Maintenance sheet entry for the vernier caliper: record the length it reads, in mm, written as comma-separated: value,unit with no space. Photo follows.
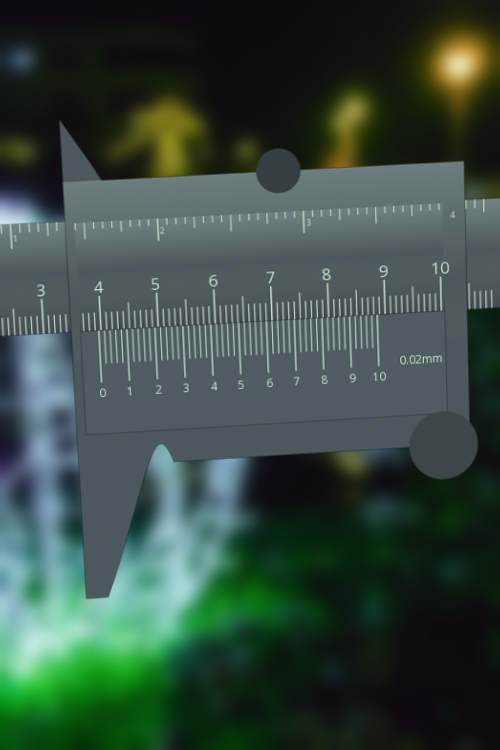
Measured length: 39.6,mm
